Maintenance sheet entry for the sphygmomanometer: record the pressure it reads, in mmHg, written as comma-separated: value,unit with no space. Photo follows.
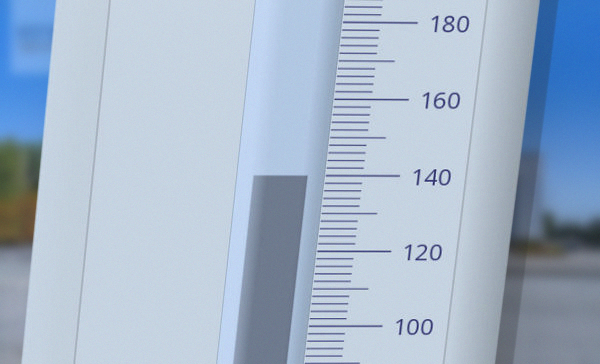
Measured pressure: 140,mmHg
